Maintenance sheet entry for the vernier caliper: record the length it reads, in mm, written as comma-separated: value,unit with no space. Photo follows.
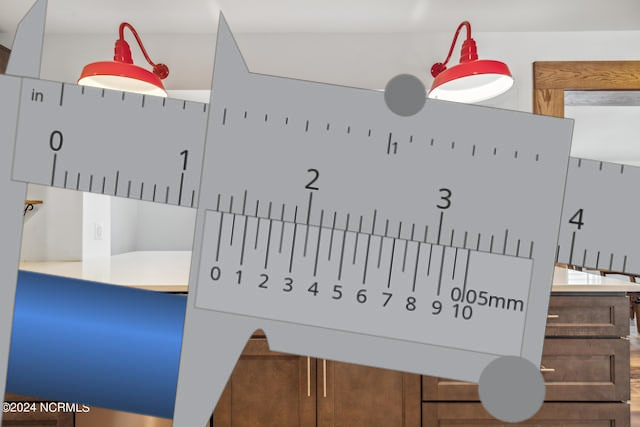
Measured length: 13.4,mm
